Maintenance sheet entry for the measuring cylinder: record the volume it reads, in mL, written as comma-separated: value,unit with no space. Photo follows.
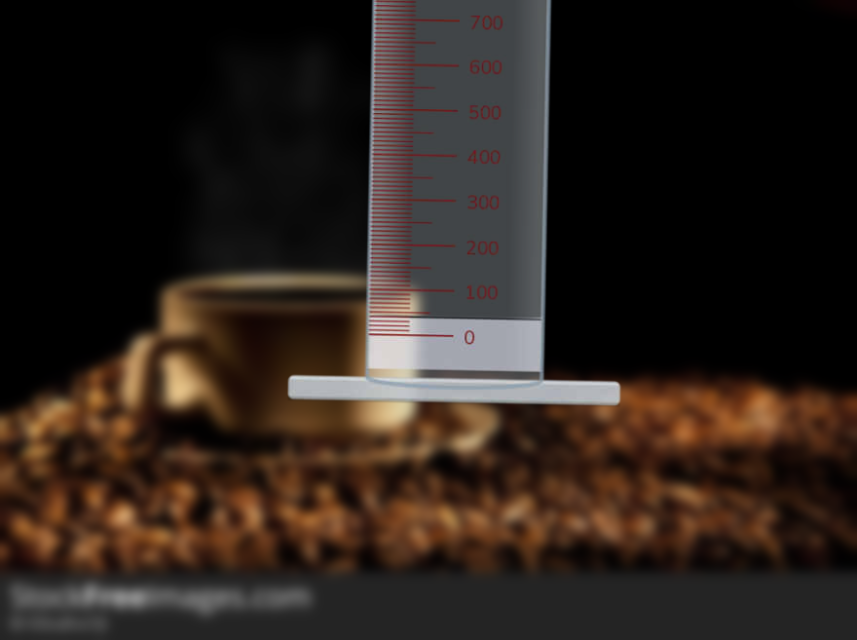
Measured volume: 40,mL
